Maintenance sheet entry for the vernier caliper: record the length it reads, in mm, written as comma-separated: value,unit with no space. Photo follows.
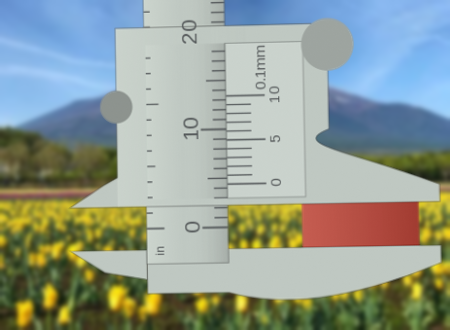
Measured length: 4.4,mm
